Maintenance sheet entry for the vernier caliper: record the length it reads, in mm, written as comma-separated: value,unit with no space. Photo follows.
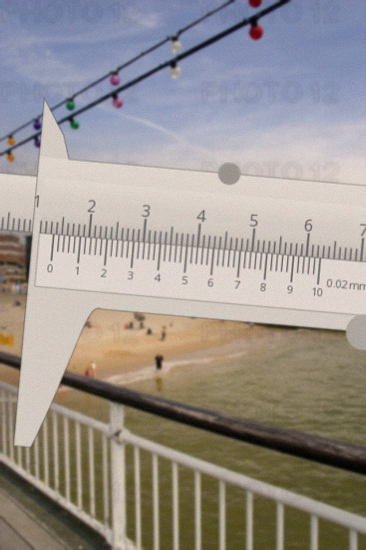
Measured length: 13.5,mm
